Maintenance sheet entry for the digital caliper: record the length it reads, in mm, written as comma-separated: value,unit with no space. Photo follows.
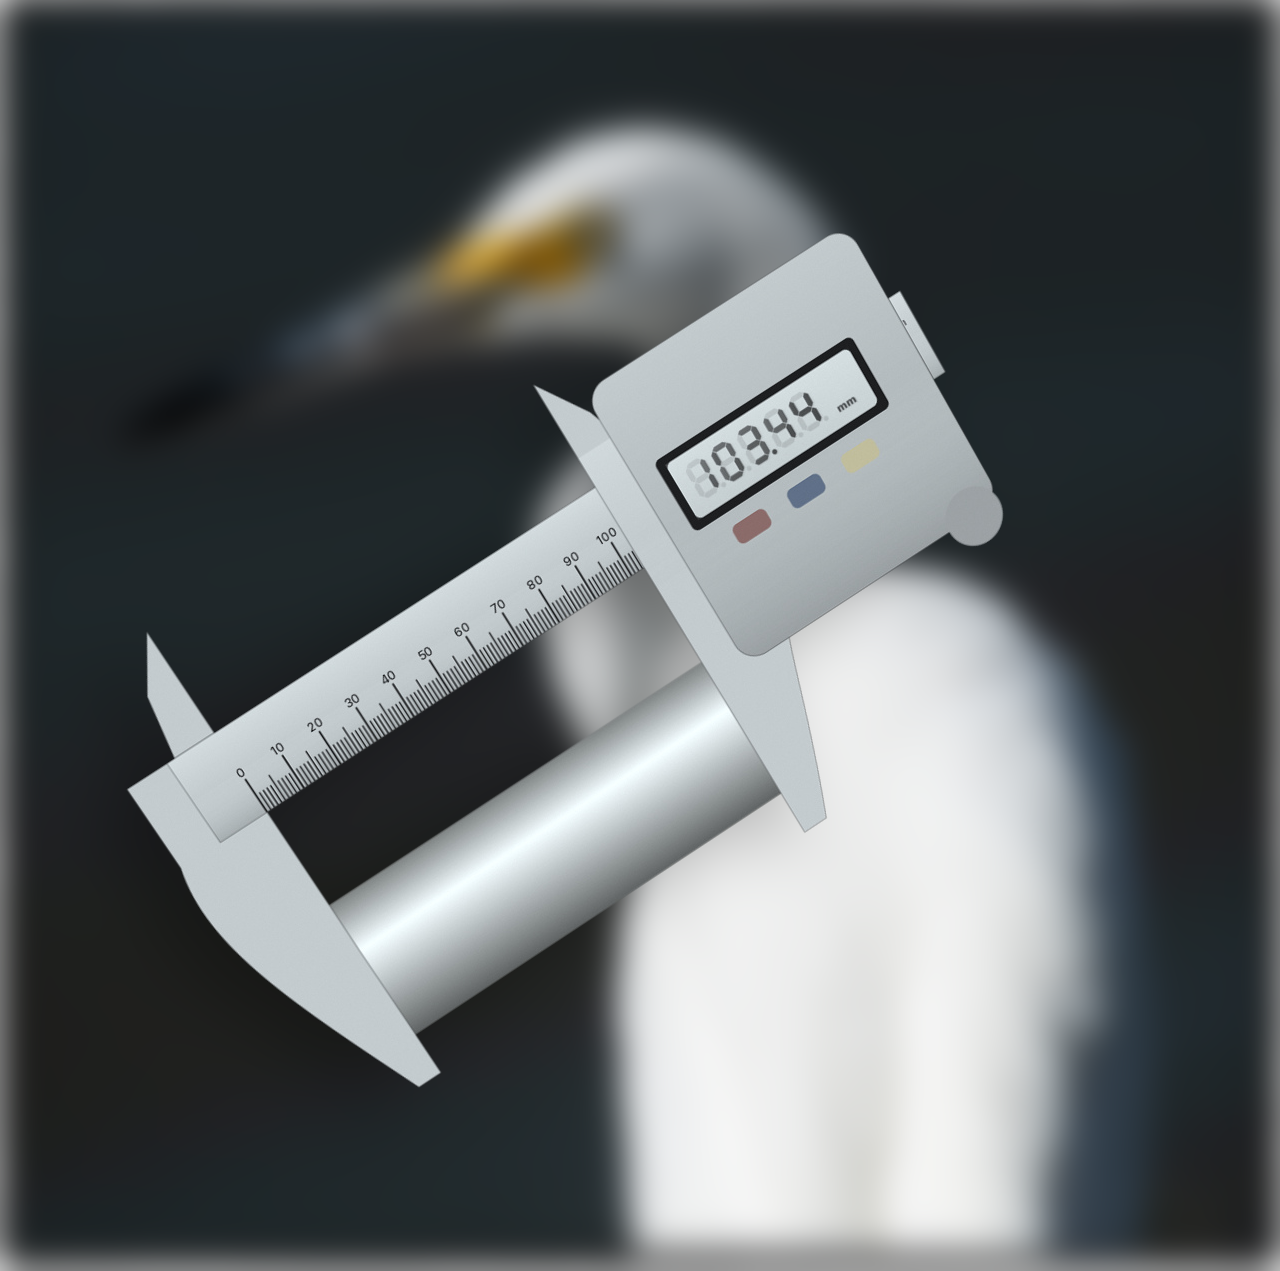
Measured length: 103.44,mm
